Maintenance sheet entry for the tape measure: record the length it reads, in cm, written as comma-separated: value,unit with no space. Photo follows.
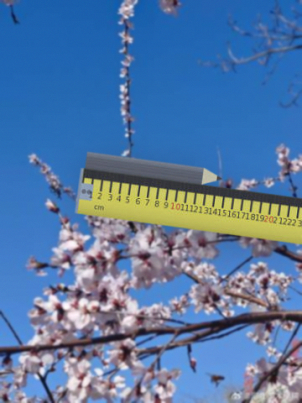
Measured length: 14.5,cm
